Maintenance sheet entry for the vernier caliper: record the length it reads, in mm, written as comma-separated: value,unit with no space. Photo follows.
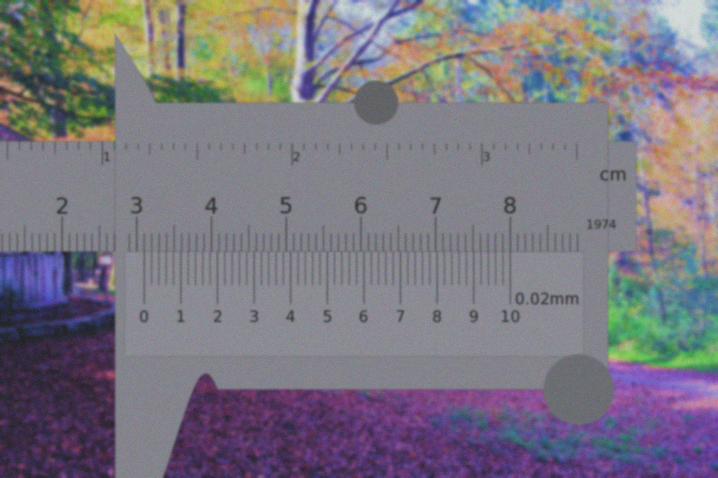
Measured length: 31.0,mm
